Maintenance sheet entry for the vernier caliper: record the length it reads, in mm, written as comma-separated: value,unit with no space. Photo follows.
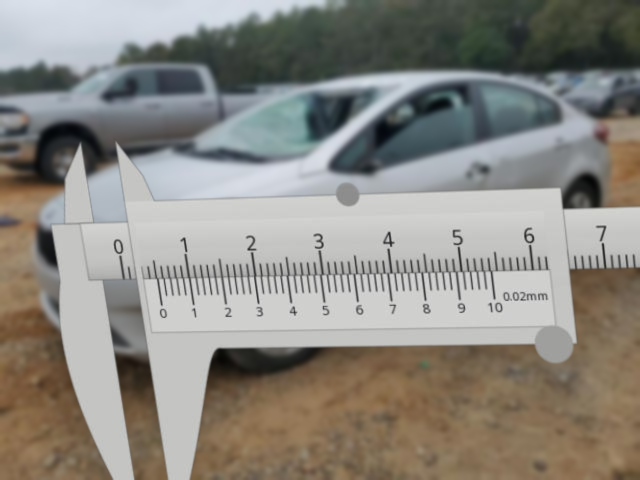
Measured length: 5.2,mm
